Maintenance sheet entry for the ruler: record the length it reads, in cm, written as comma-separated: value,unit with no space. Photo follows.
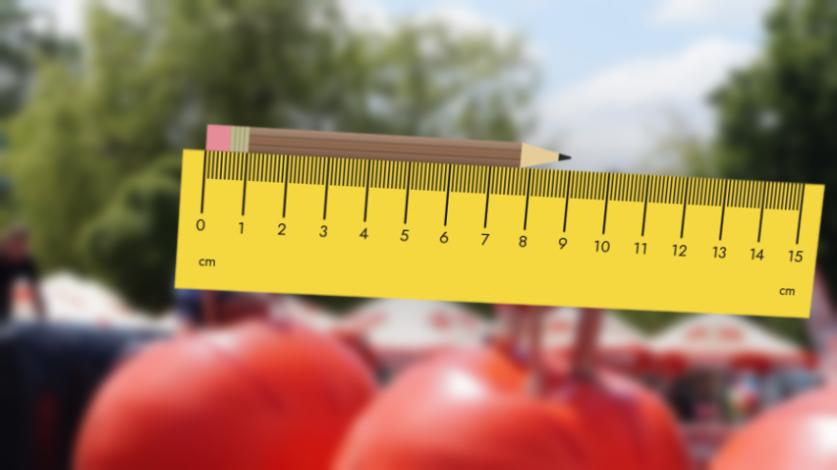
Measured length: 9,cm
